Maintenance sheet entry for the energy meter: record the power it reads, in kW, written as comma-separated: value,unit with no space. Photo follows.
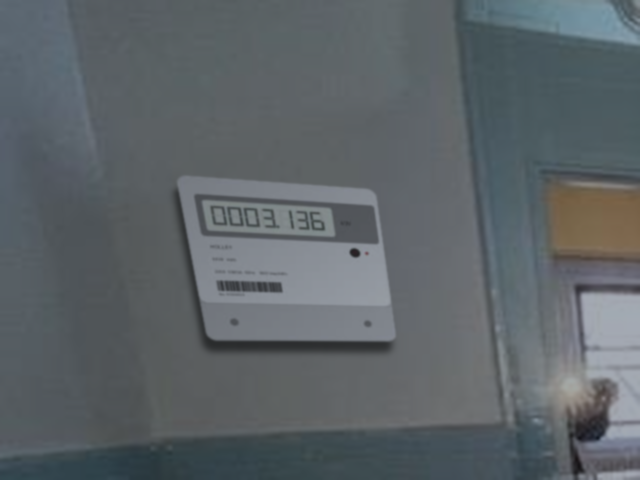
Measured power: 3.136,kW
